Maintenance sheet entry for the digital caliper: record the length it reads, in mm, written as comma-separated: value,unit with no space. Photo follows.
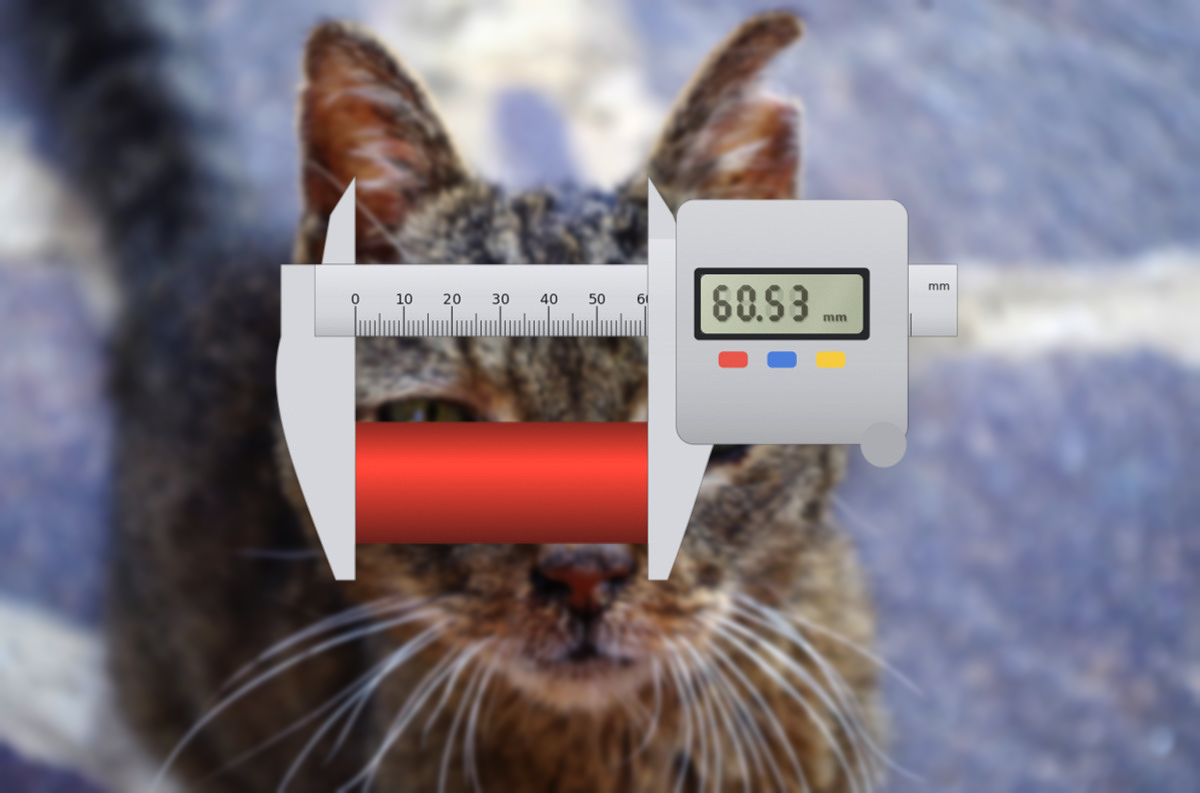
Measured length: 60.53,mm
